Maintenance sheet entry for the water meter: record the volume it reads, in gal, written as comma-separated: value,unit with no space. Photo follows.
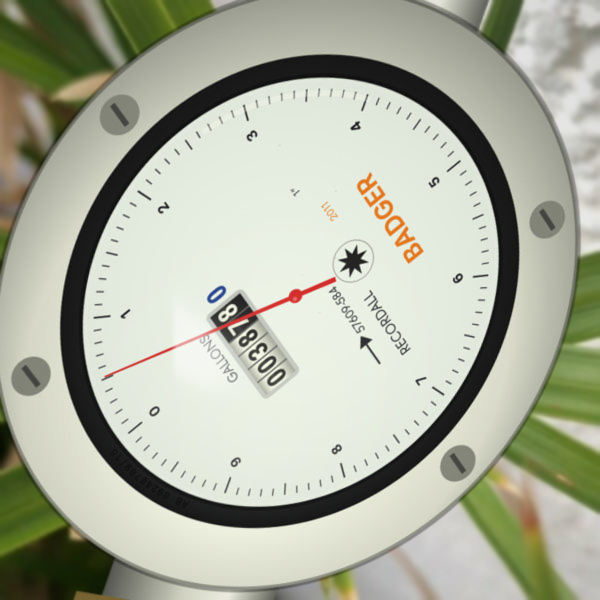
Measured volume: 38780.5,gal
